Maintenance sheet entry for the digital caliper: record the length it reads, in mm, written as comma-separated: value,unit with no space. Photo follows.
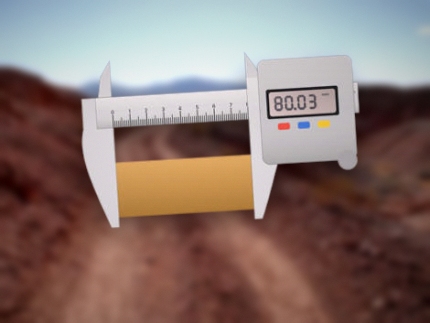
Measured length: 80.03,mm
